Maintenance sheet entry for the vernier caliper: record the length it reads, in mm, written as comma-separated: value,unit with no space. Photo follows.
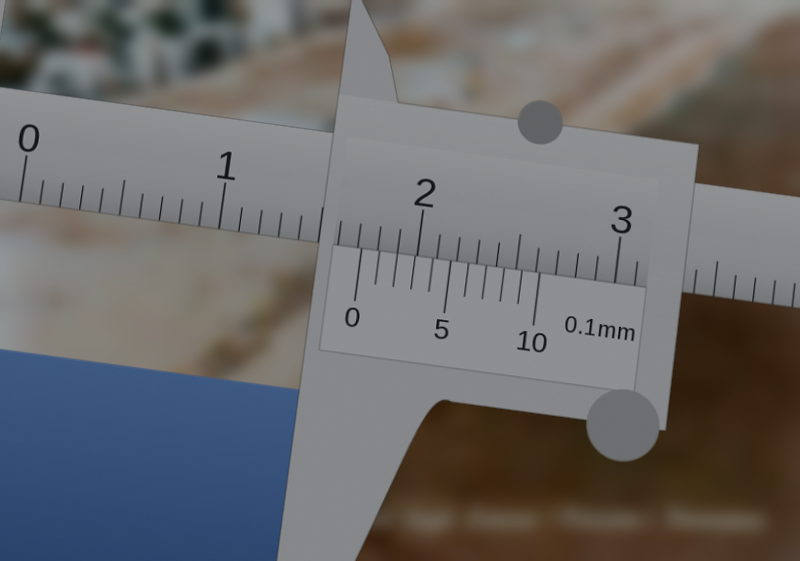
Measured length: 17.2,mm
